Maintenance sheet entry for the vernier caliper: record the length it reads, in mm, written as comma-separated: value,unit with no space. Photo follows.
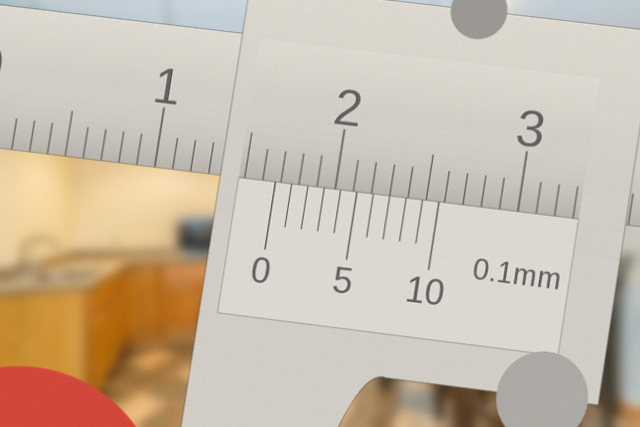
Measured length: 16.7,mm
